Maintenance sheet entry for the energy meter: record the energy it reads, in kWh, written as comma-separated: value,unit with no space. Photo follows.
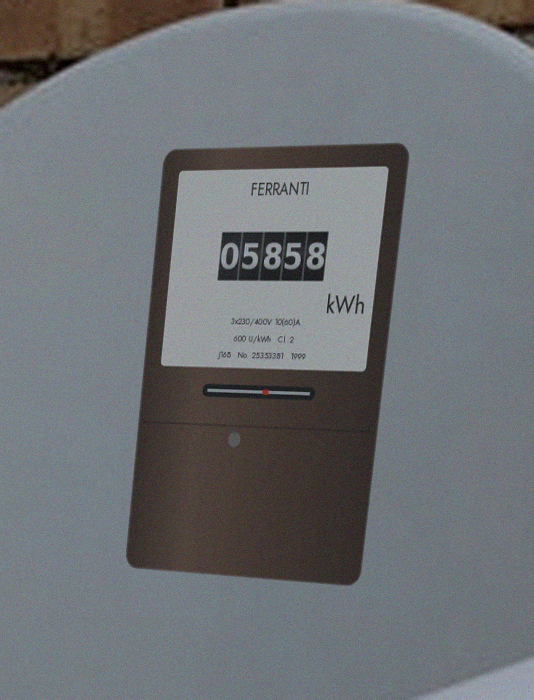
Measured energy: 5858,kWh
